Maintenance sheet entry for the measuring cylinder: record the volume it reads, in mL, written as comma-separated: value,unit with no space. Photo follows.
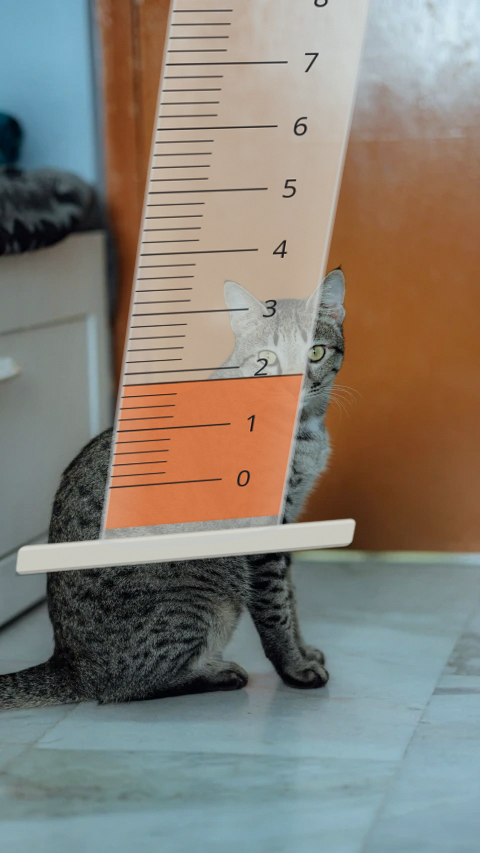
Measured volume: 1.8,mL
